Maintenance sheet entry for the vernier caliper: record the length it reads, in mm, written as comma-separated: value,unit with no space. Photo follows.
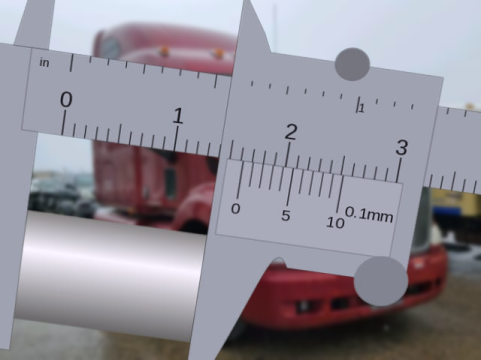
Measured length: 16.2,mm
